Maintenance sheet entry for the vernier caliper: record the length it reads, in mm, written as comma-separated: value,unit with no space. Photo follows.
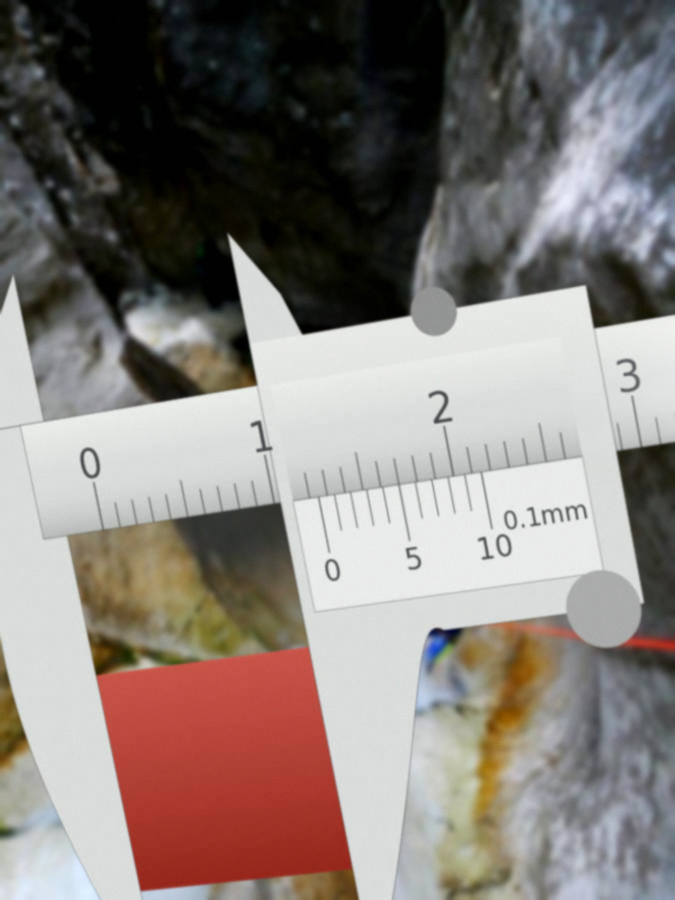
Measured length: 12.5,mm
